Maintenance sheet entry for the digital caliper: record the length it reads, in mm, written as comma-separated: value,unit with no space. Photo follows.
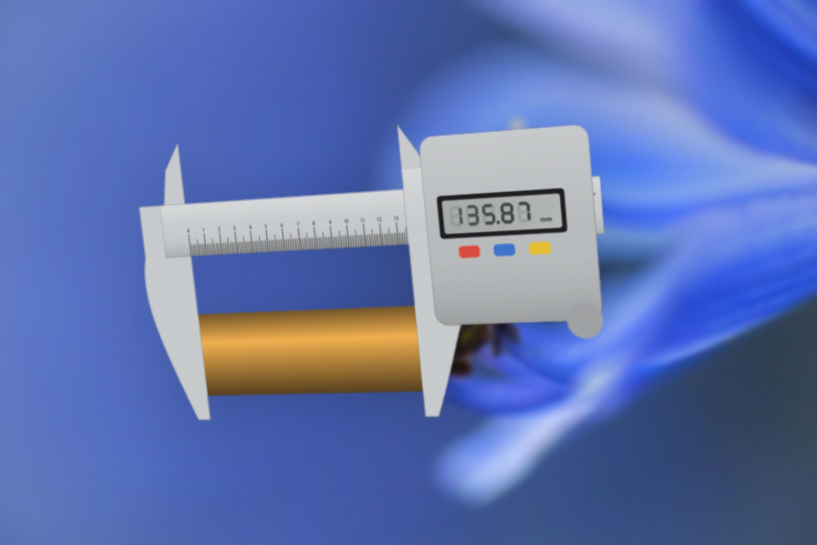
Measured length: 135.87,mm
